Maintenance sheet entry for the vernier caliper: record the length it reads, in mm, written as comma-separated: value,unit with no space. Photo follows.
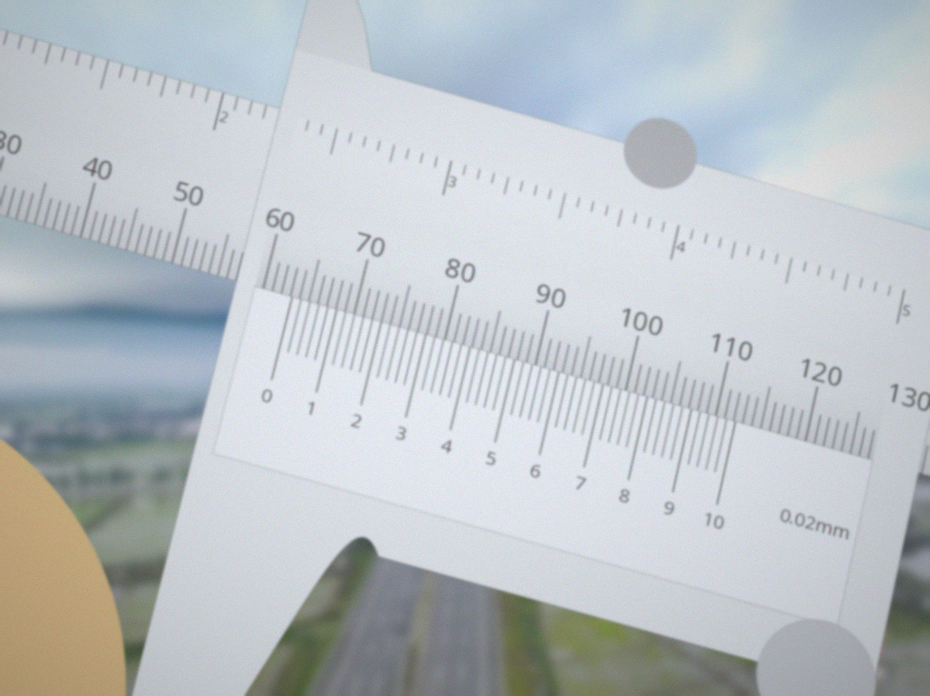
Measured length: 63.2,mm
